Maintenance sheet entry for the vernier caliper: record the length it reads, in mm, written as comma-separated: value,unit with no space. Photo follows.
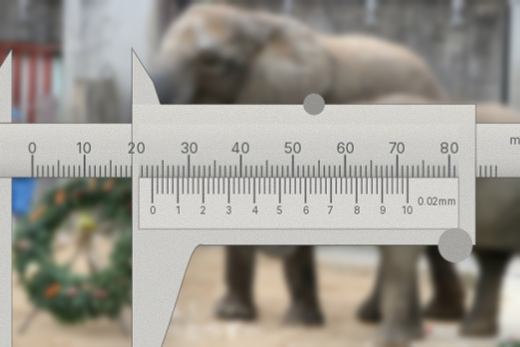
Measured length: 23.0,mm
